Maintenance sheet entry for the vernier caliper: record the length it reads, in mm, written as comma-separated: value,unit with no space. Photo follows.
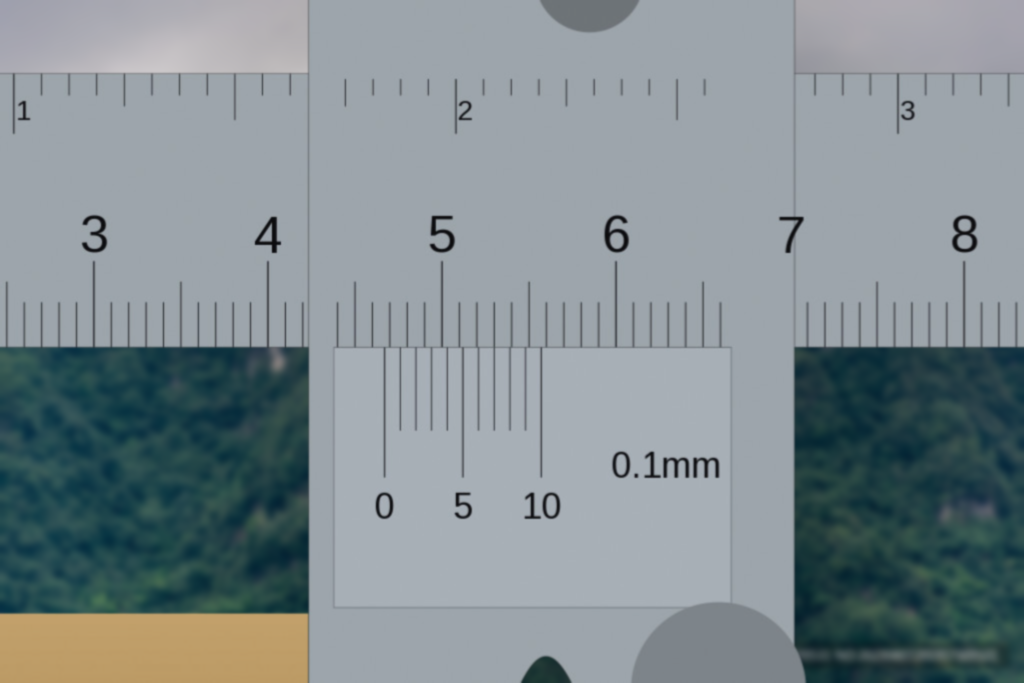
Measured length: 46.7,mm
